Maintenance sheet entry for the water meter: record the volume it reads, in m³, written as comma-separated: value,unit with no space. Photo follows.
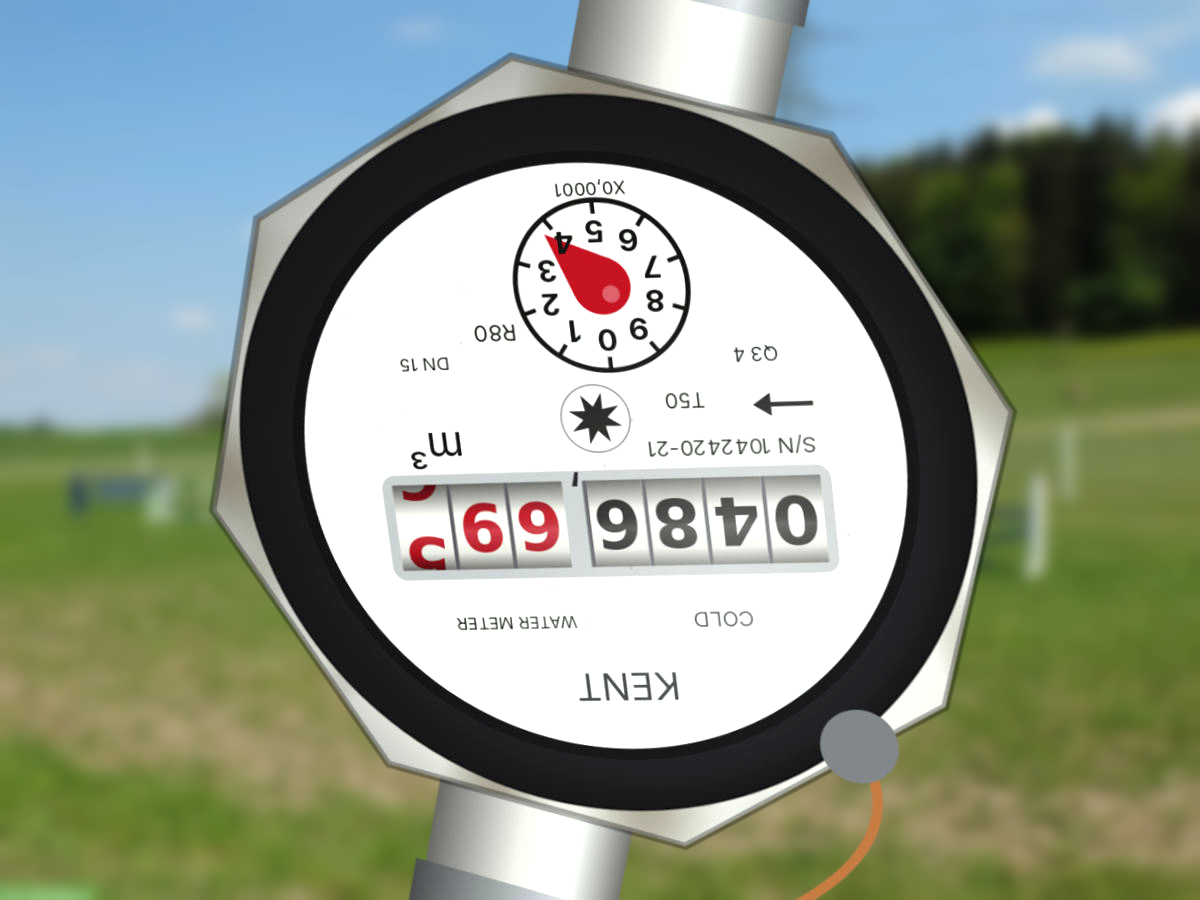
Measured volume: 486.6953,m³
